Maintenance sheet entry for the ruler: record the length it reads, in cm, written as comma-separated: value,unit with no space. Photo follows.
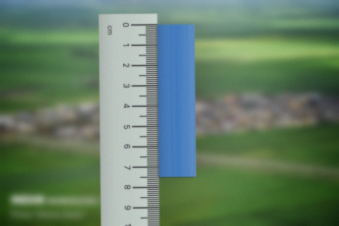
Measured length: 7.5,cm
